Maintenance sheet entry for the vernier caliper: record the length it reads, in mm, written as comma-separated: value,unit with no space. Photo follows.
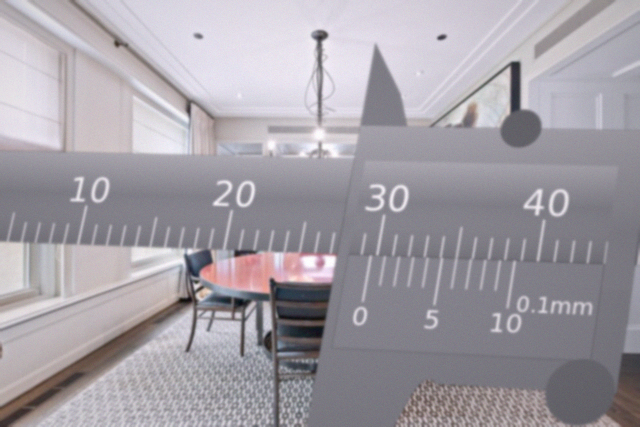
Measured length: 29.6,mm
